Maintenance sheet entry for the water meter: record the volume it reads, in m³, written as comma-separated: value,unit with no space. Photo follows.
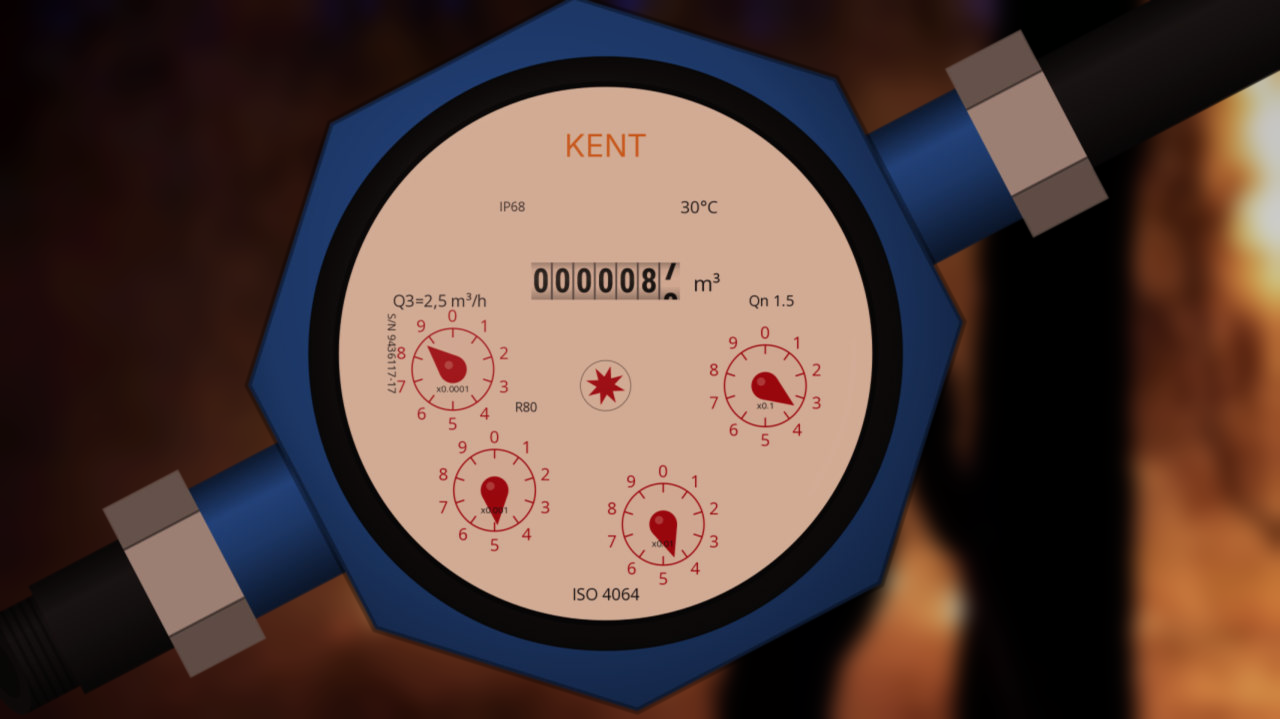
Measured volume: 87.3448,m³
